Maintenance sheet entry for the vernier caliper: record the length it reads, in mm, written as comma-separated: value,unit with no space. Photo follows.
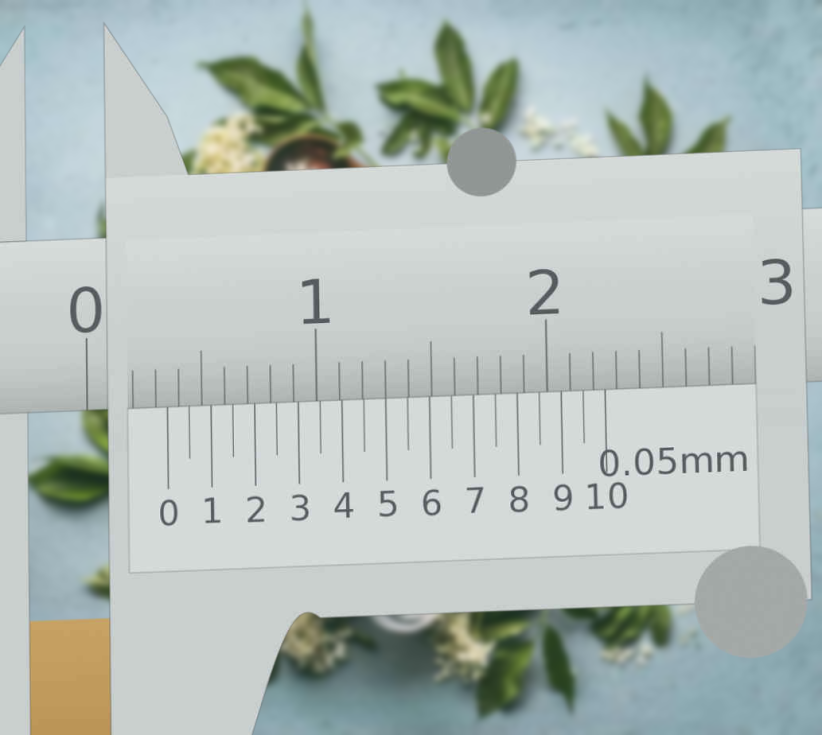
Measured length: 3.50,mm
